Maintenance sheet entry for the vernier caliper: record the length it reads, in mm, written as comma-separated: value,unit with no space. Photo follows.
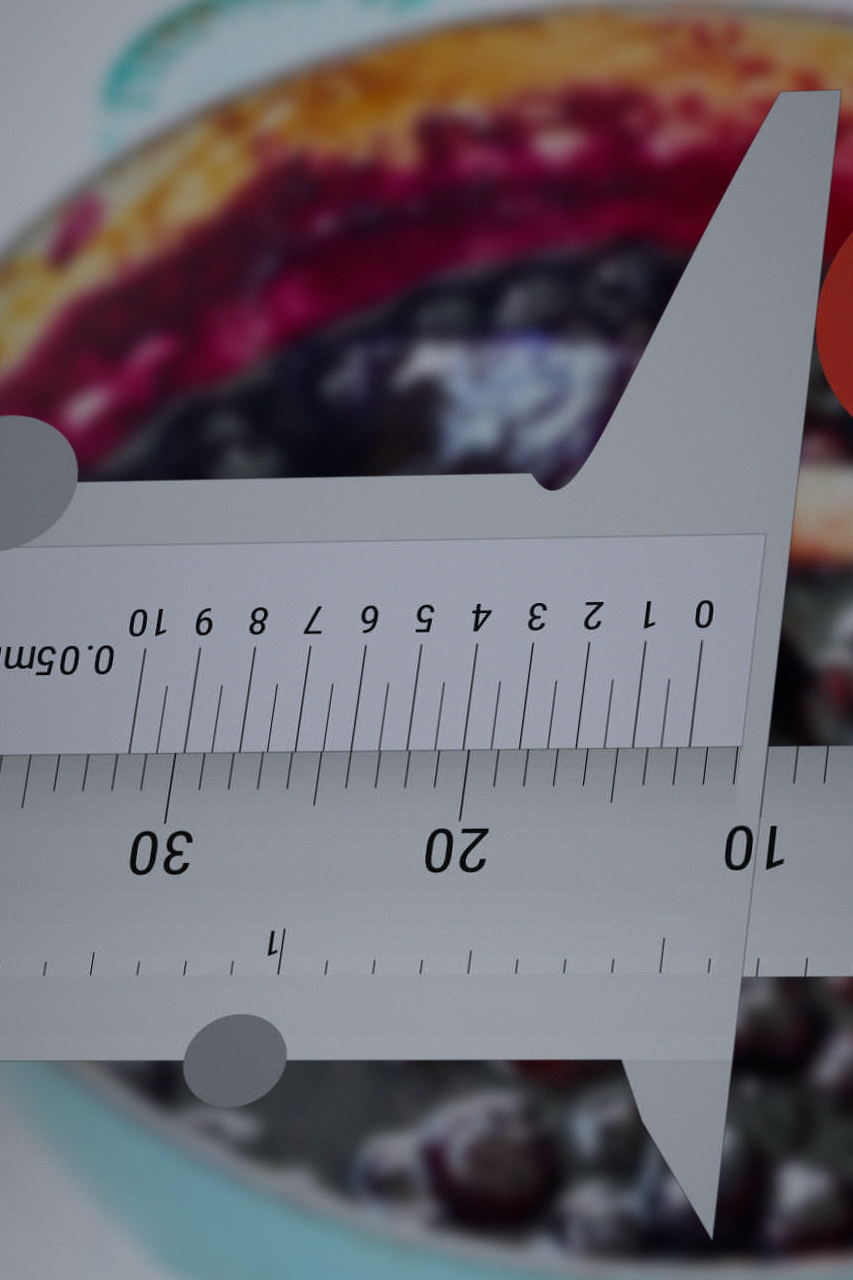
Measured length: 12.60,mm
